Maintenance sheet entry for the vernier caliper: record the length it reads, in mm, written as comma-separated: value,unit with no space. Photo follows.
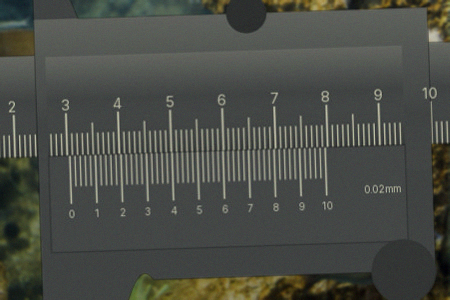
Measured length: 30.5,mm
